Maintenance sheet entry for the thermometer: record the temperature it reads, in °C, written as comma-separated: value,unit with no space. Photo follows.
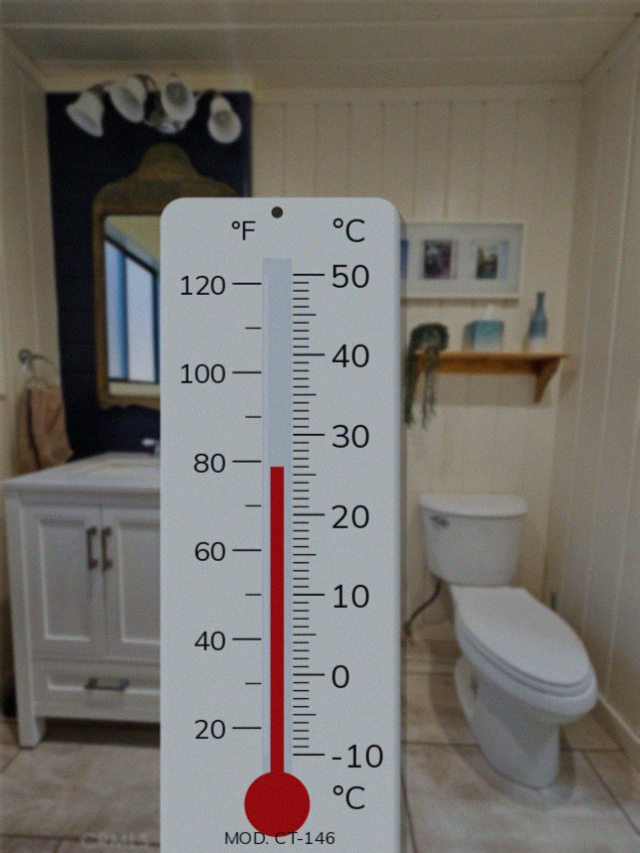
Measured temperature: 26,°C
